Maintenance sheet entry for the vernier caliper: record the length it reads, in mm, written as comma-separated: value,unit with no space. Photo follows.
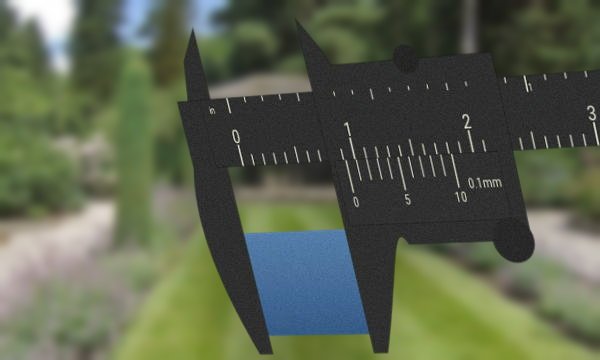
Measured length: 9.2,mm
